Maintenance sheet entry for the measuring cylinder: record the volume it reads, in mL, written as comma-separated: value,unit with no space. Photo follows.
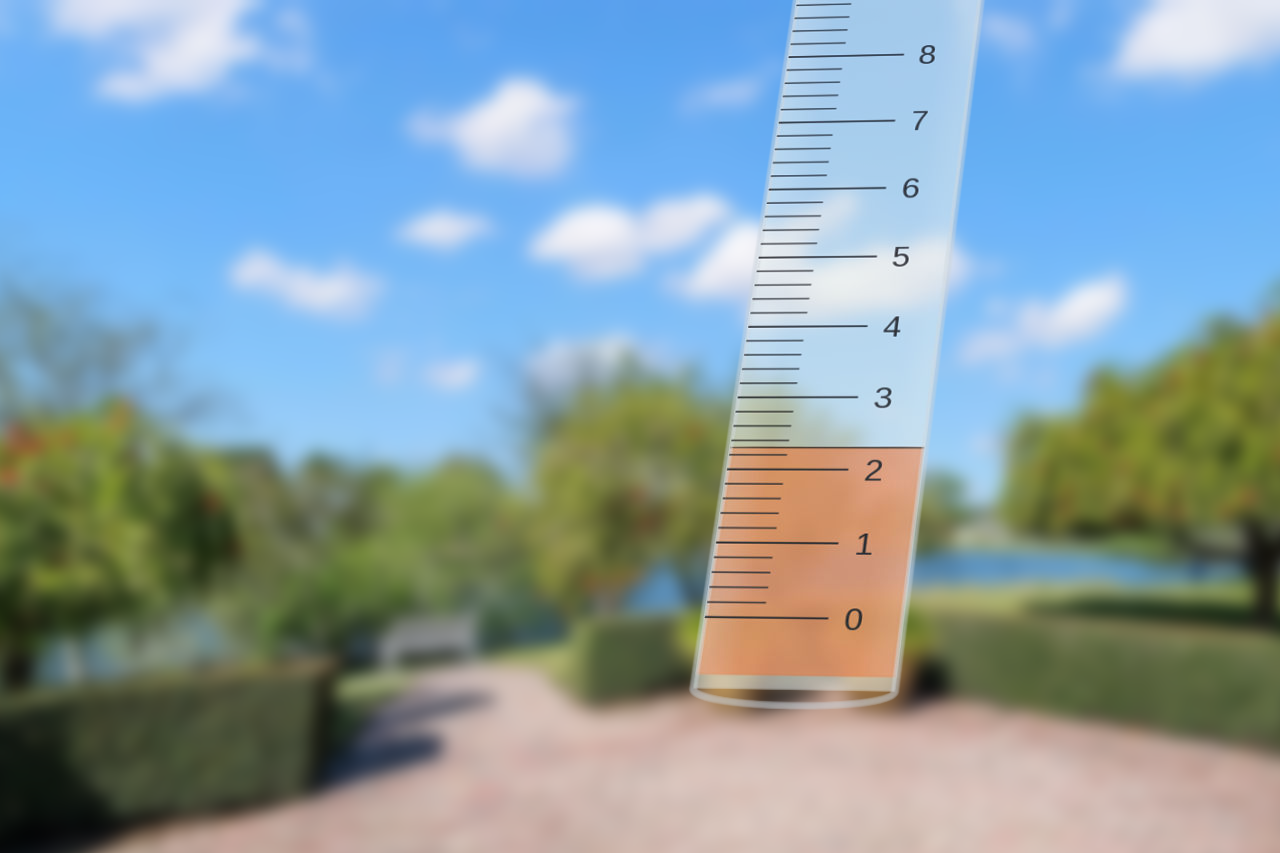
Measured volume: 2.3,mL
